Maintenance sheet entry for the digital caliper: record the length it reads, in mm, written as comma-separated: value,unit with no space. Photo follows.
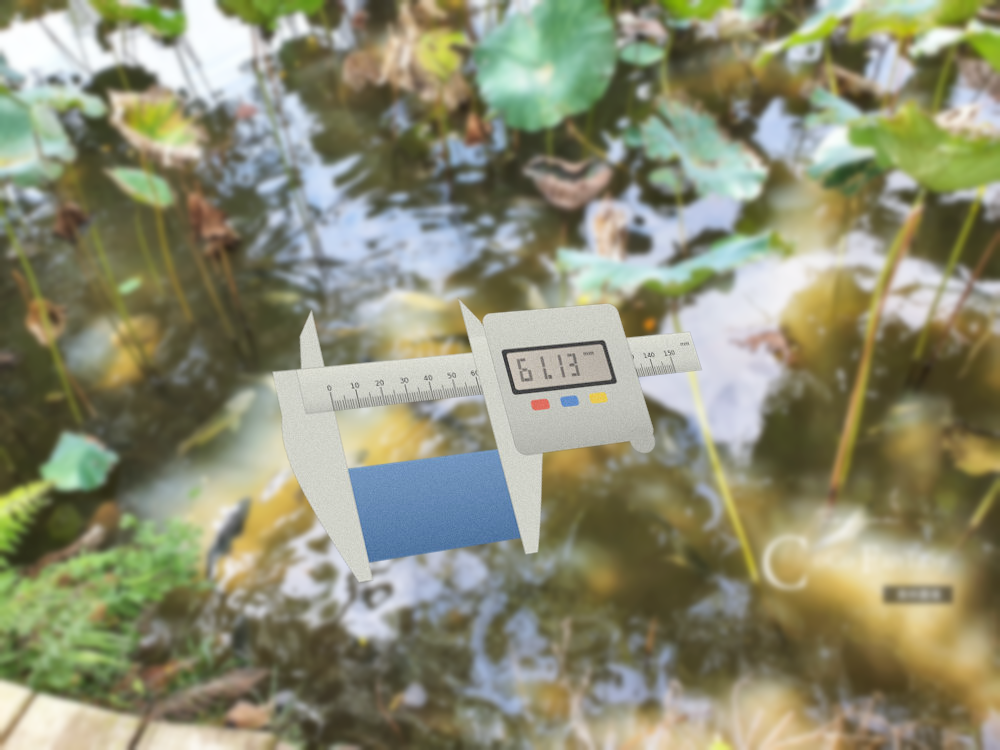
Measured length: 61.13,mm
